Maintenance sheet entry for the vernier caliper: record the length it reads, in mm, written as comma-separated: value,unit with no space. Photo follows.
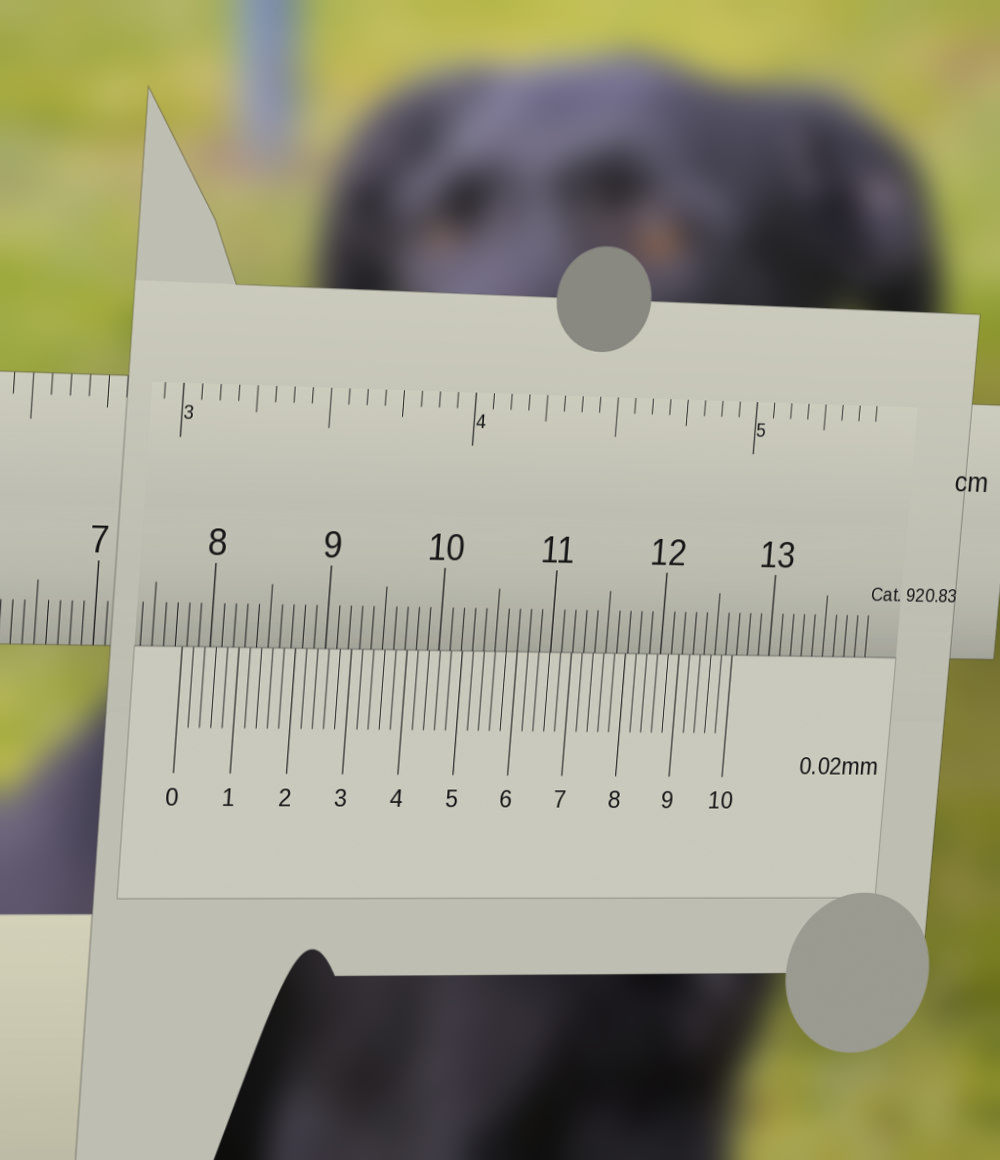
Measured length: 77.6,mm
